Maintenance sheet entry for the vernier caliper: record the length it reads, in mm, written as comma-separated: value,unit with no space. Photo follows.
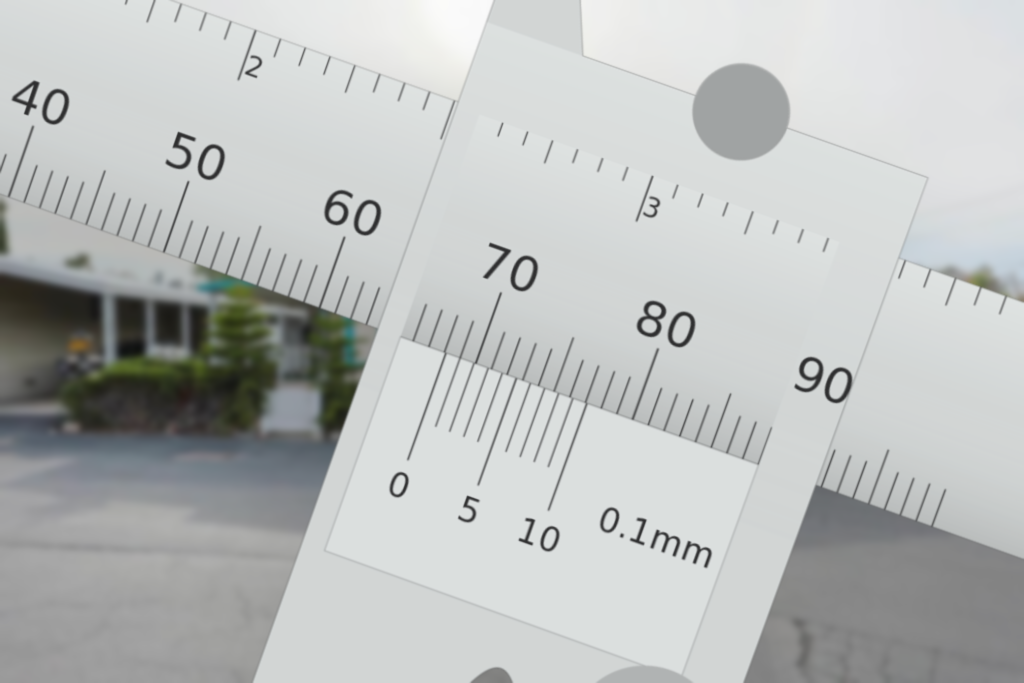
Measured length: 68.1,mm
